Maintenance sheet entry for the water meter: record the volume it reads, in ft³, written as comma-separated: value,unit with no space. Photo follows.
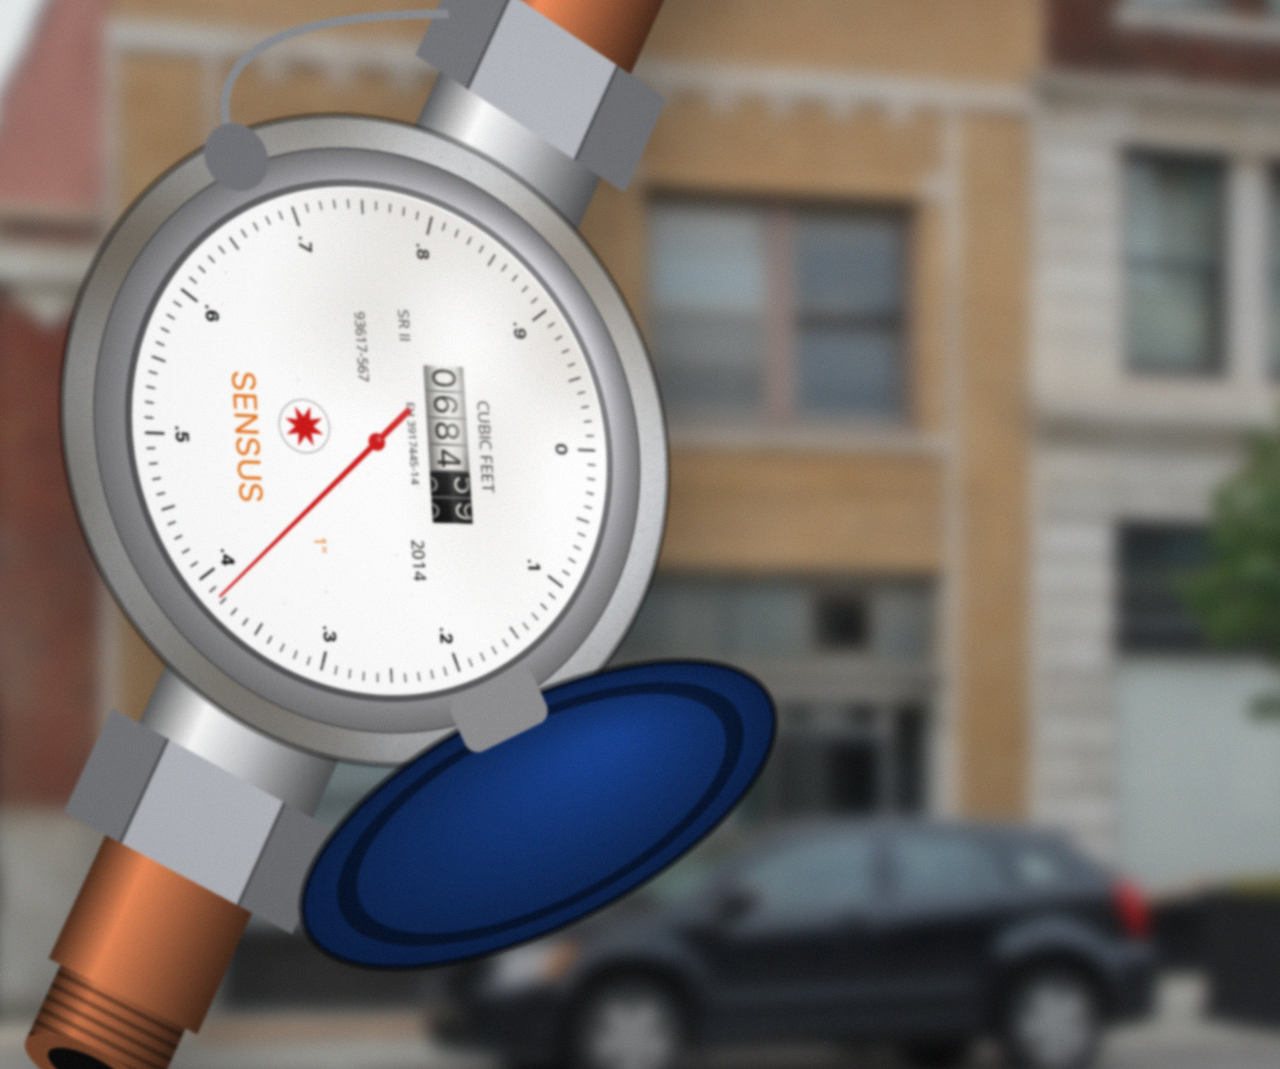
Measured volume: 68459.38,ft³
